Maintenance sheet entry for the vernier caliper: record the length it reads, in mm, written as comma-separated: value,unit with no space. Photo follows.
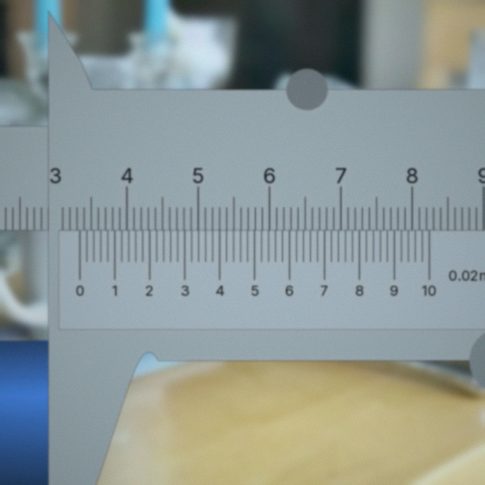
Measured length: 33.4,mm
